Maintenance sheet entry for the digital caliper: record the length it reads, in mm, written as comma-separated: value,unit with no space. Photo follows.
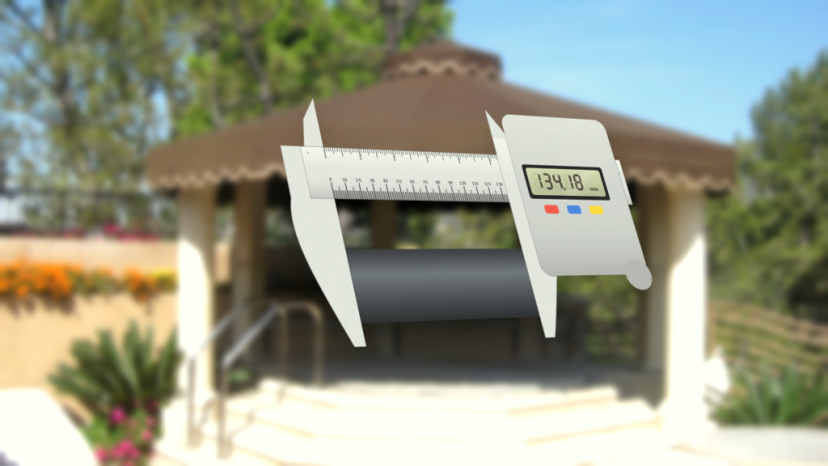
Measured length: 134.18,mm
